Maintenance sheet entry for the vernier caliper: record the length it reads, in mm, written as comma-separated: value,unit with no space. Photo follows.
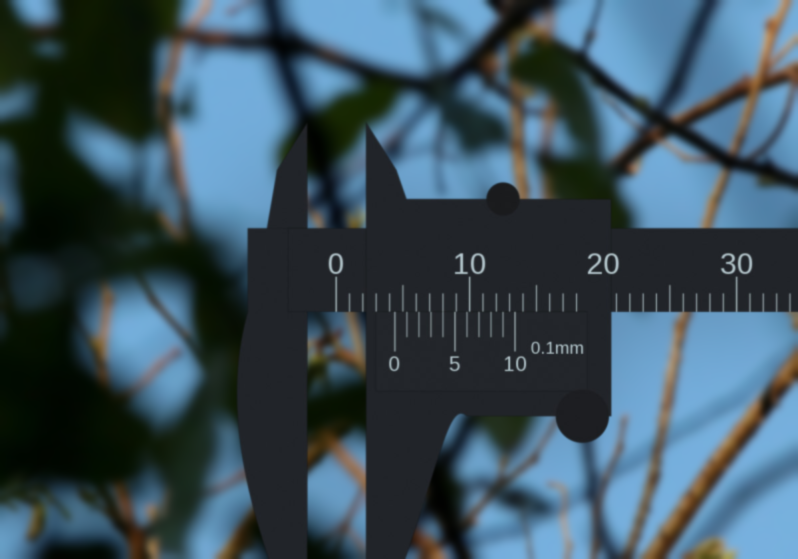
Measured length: 4.4,mm
